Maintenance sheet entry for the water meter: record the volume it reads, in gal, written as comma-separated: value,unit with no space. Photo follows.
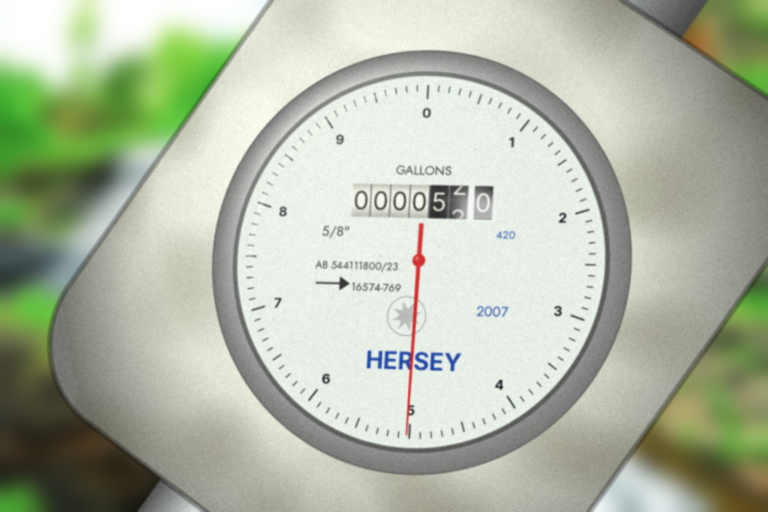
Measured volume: 525.0,gal
